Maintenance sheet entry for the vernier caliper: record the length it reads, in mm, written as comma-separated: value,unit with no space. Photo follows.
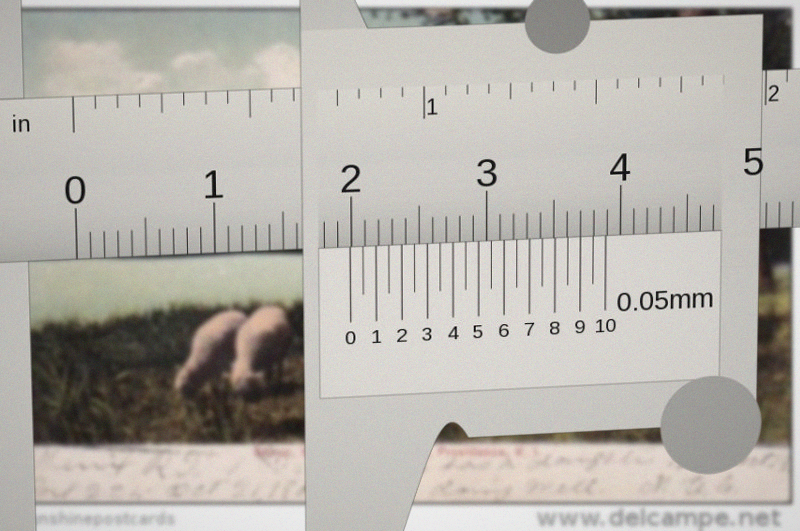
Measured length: 19.9,mm
